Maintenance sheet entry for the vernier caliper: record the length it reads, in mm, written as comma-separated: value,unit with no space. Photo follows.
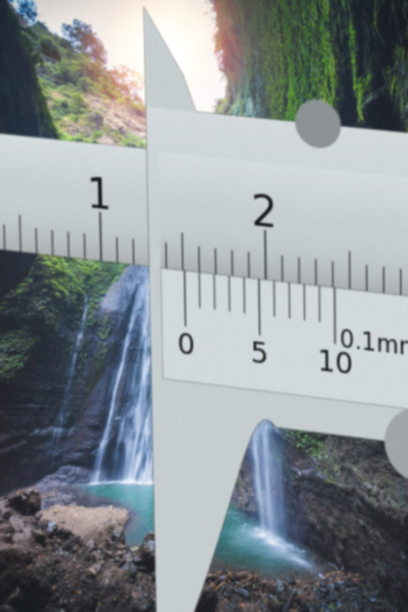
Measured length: 15.1,mm
